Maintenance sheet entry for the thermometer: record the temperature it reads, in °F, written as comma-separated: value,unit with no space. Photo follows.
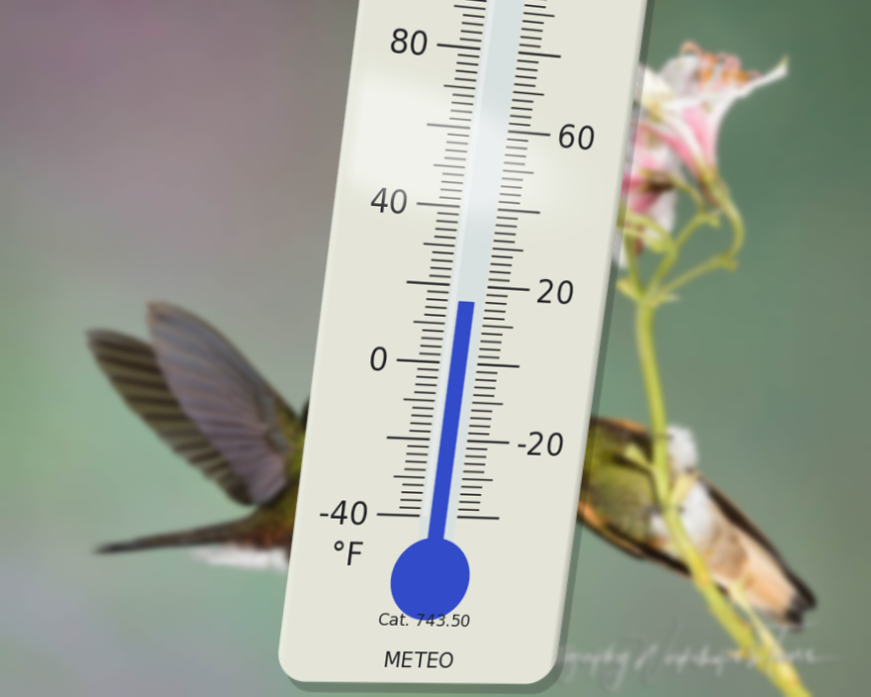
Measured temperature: 16,°F
